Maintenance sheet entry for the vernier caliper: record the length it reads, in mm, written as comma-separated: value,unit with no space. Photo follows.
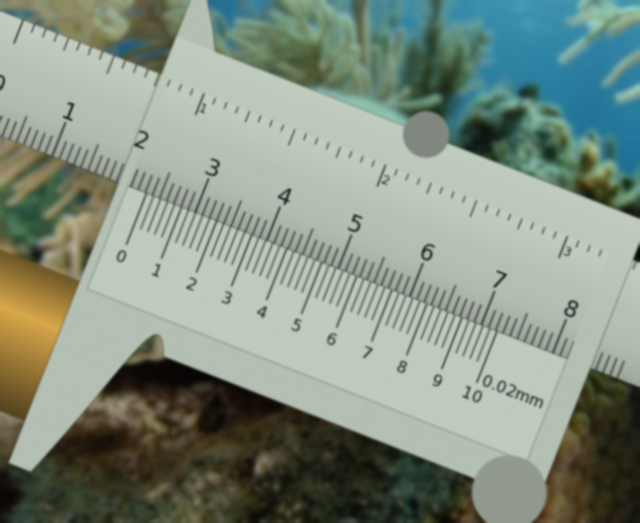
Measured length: 23.2,mm
